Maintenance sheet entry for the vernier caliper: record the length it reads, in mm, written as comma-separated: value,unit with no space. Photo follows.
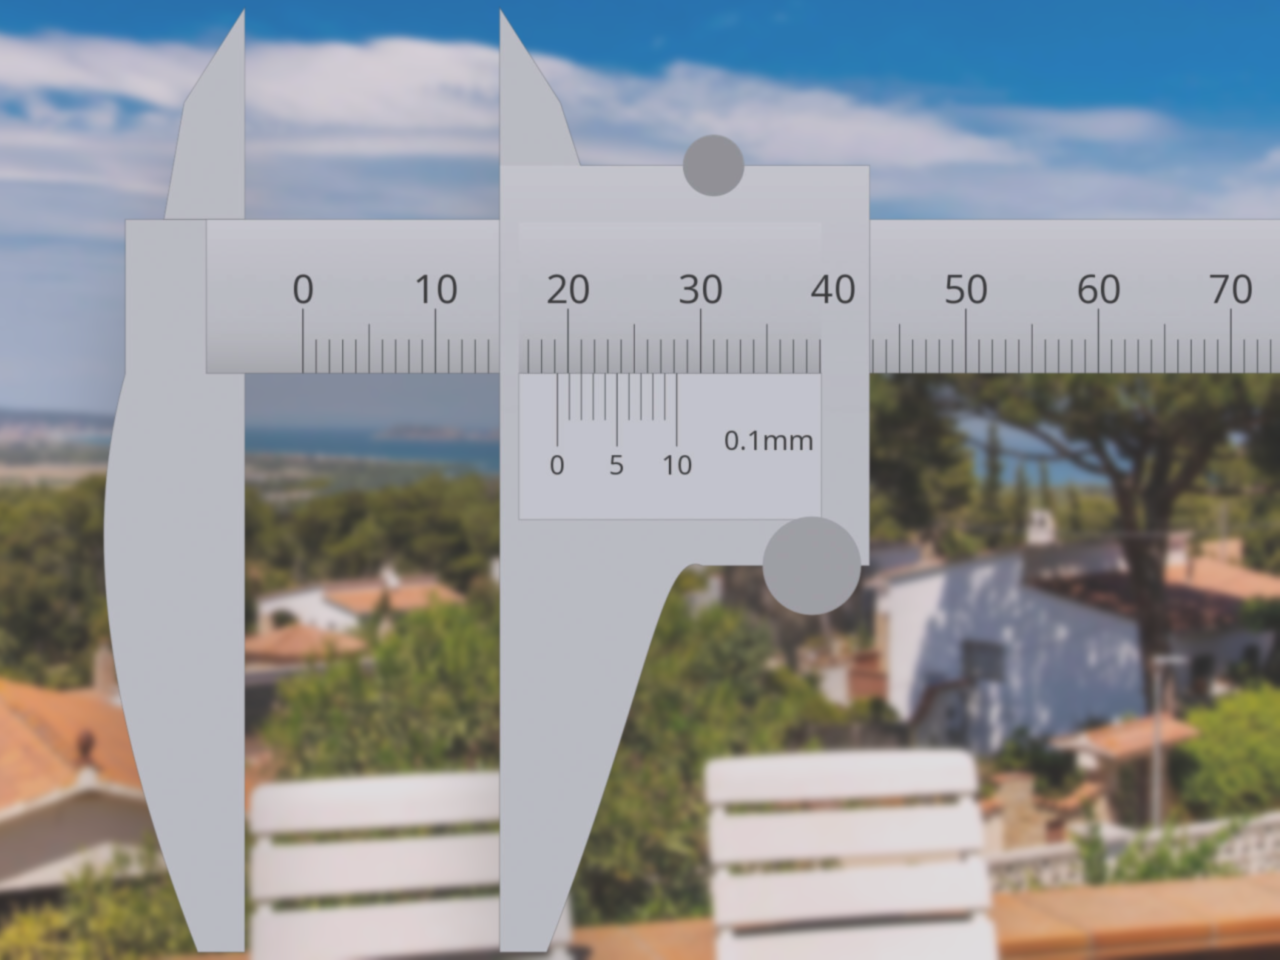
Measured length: 19.2,mm
